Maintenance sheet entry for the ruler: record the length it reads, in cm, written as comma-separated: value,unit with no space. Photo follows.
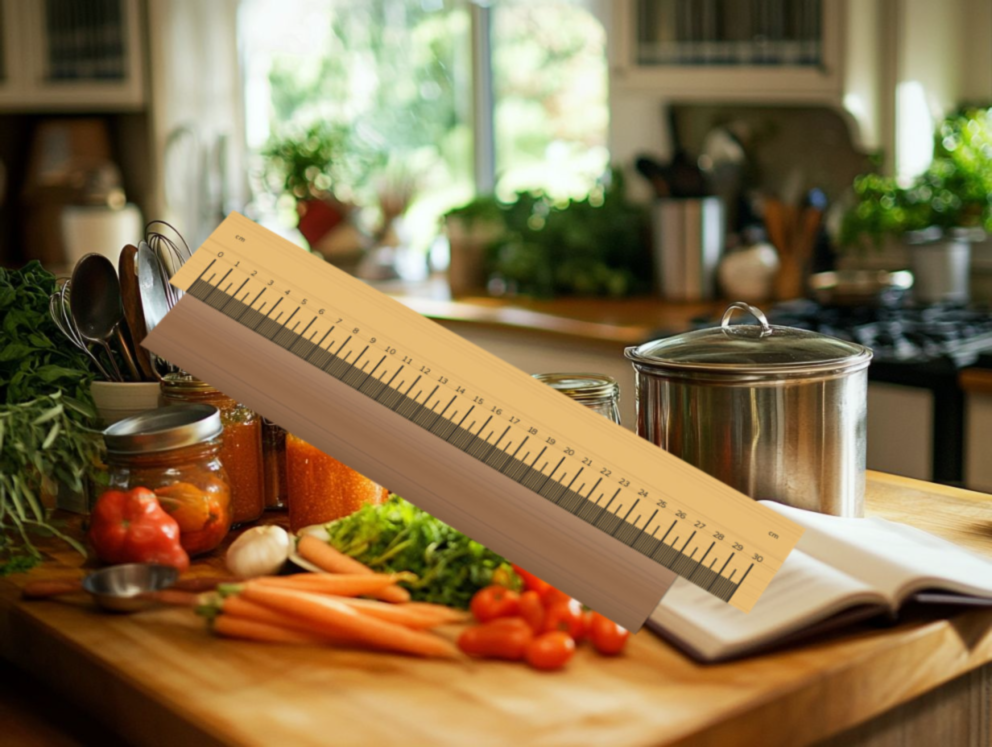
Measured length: 27.5,cm
